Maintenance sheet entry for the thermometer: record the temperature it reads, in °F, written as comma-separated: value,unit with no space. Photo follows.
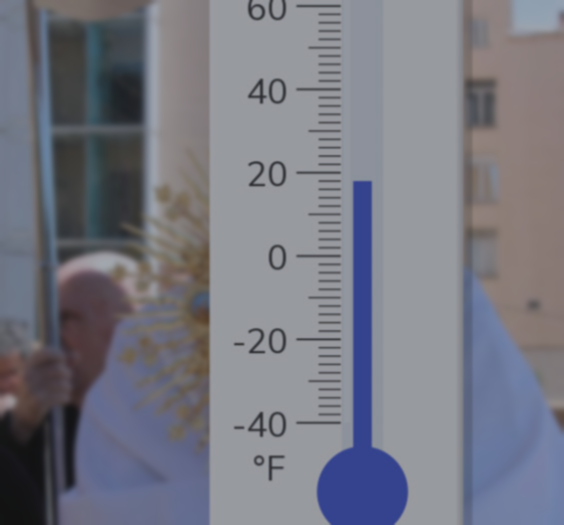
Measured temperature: 18,°F
